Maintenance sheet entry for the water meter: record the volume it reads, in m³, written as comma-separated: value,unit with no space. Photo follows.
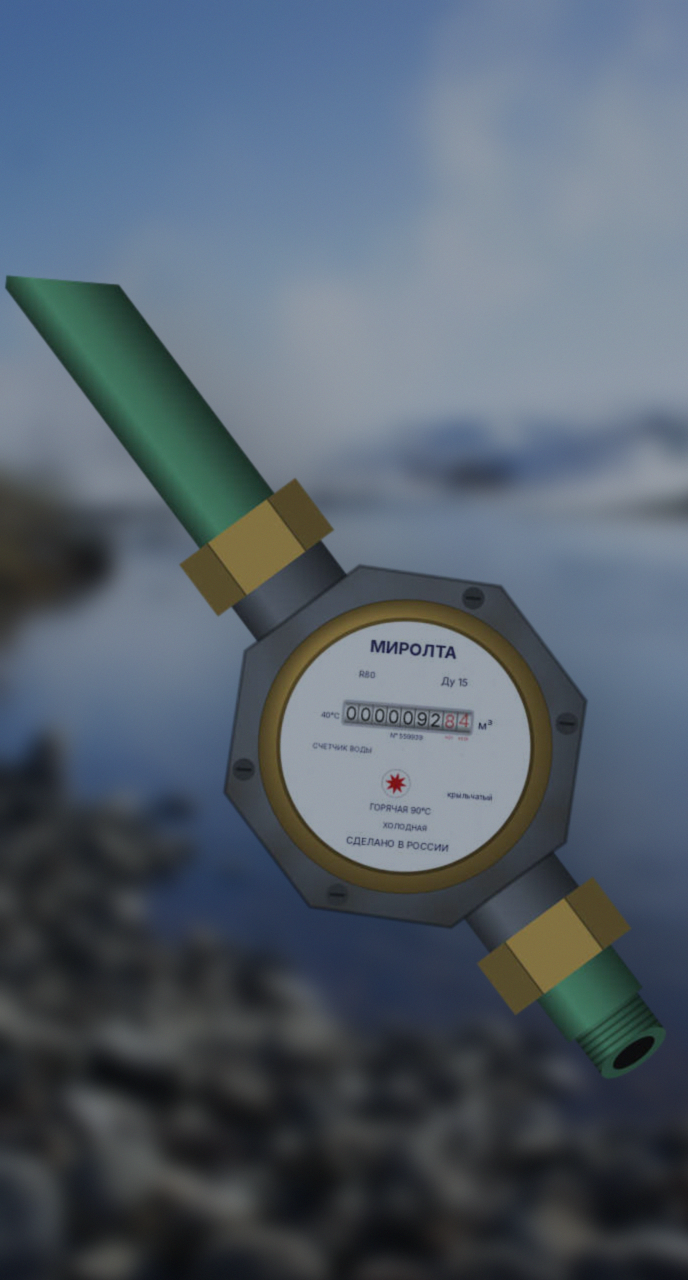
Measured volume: 92.84,m³
